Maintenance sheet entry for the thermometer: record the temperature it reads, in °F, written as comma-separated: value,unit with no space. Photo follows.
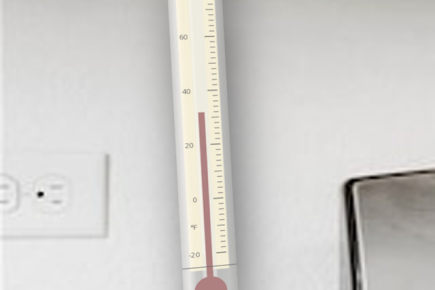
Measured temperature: 32,°F
